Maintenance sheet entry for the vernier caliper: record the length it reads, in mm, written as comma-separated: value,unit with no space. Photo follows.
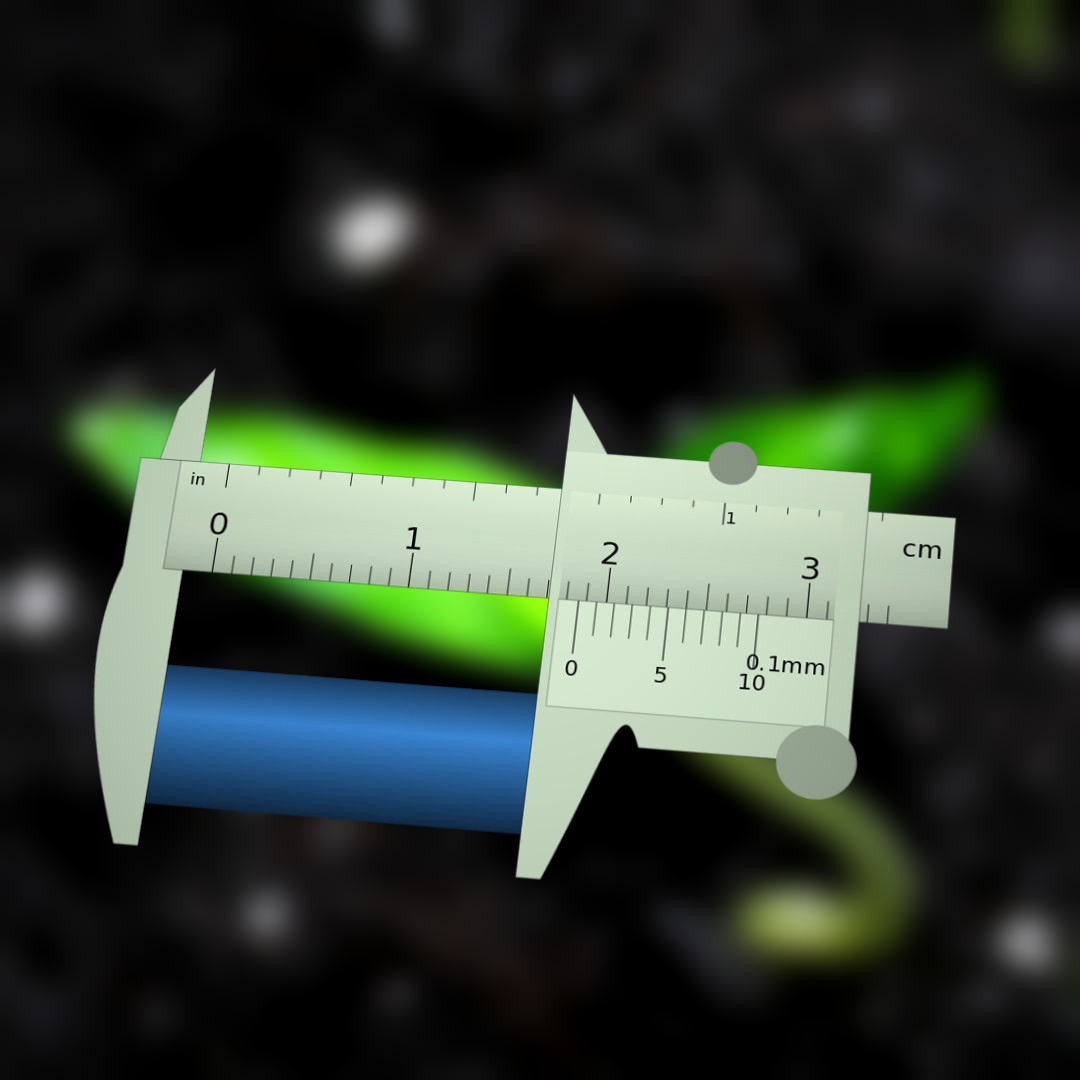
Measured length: 18.6,mm
